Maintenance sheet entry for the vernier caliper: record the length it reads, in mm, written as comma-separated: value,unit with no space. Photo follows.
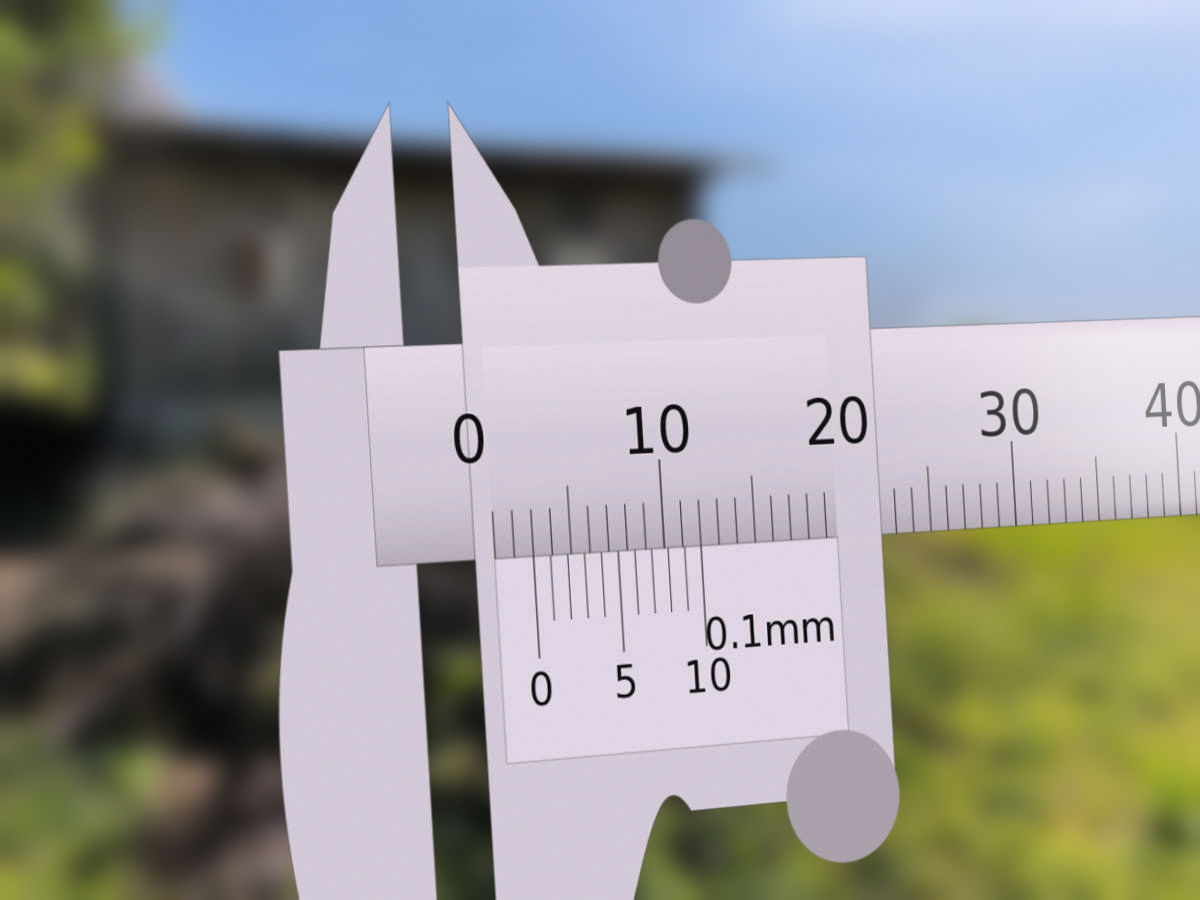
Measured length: 3.0,mm
